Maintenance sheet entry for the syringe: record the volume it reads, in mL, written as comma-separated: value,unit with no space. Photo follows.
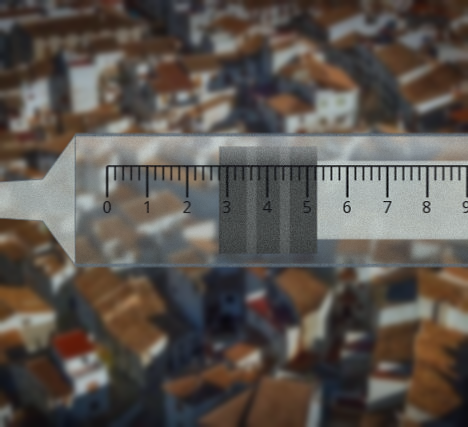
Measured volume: 2.8,mL
